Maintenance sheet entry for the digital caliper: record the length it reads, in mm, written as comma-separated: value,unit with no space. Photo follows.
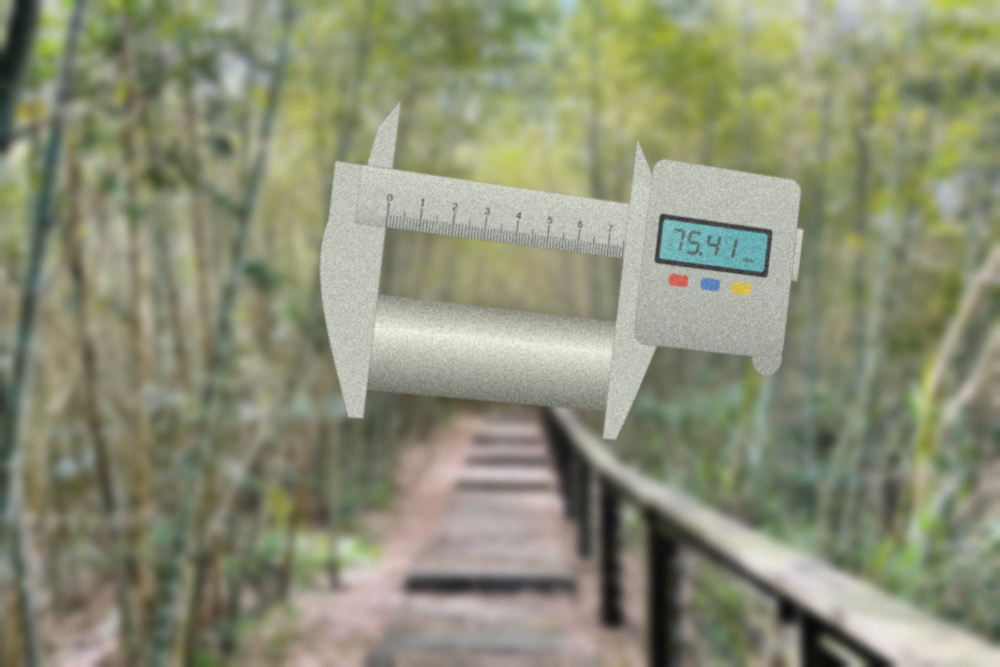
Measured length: 75.41,mm
